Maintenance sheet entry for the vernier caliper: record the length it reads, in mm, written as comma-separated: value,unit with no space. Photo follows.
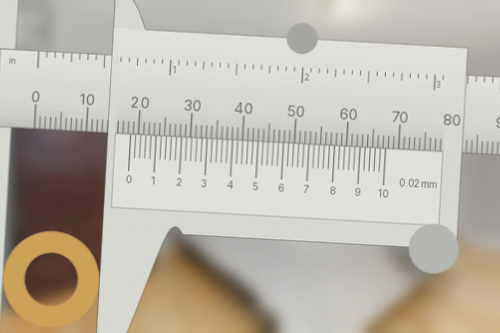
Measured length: 18.5,mm
